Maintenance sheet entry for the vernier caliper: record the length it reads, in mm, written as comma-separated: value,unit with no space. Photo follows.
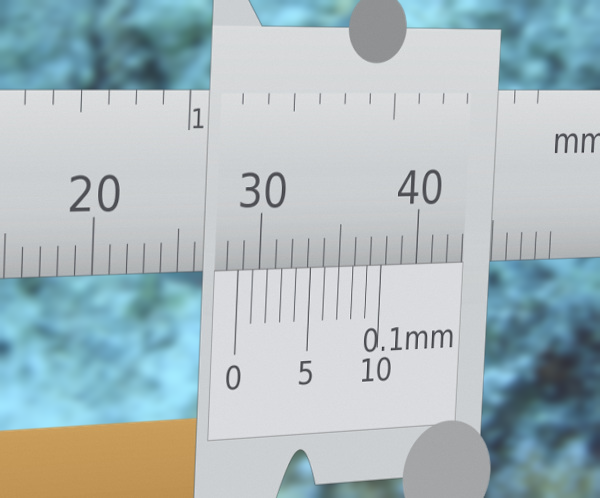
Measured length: 28.7,mm
